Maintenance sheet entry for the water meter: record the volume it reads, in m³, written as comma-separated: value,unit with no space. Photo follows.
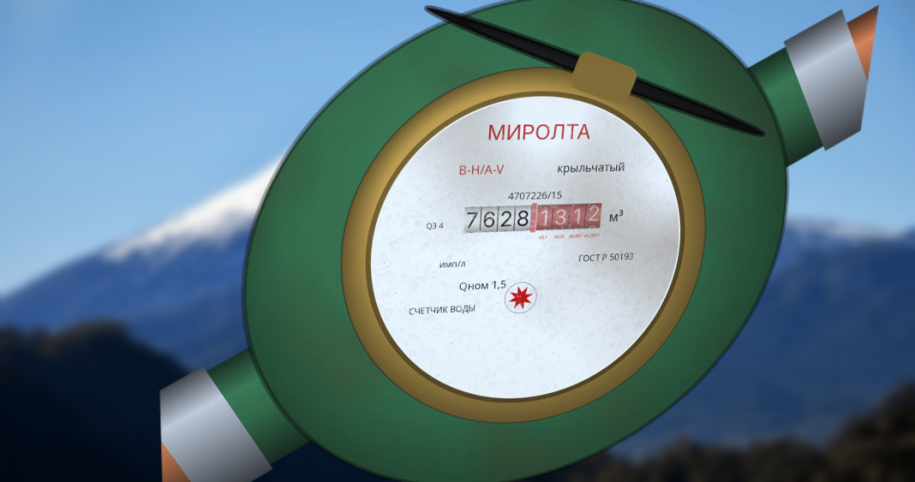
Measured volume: 7628.1312,m³
